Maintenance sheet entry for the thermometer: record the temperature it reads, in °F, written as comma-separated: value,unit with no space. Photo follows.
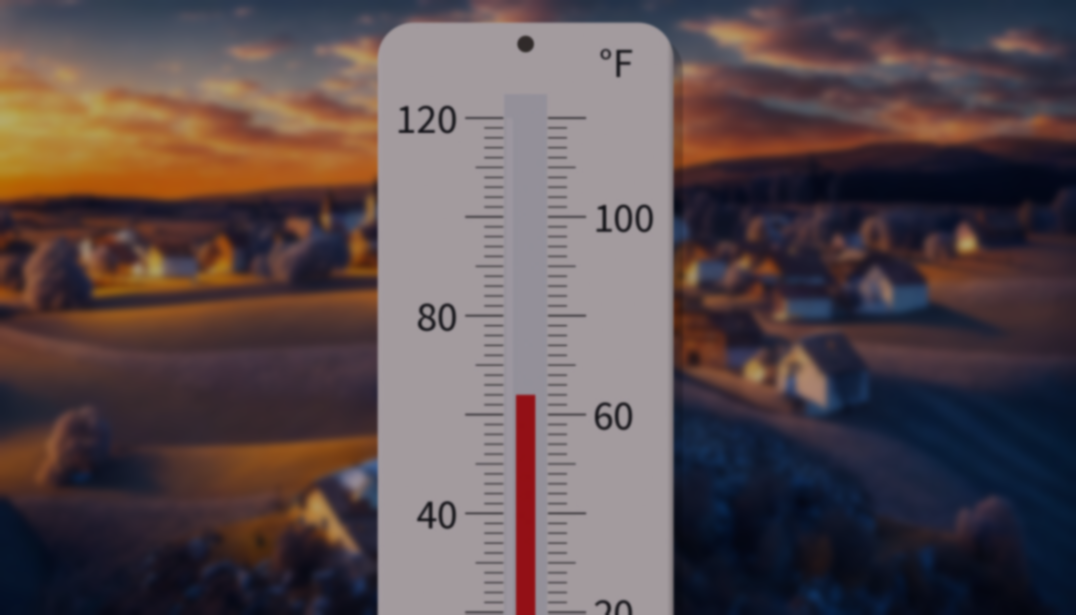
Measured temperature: 64,°F
